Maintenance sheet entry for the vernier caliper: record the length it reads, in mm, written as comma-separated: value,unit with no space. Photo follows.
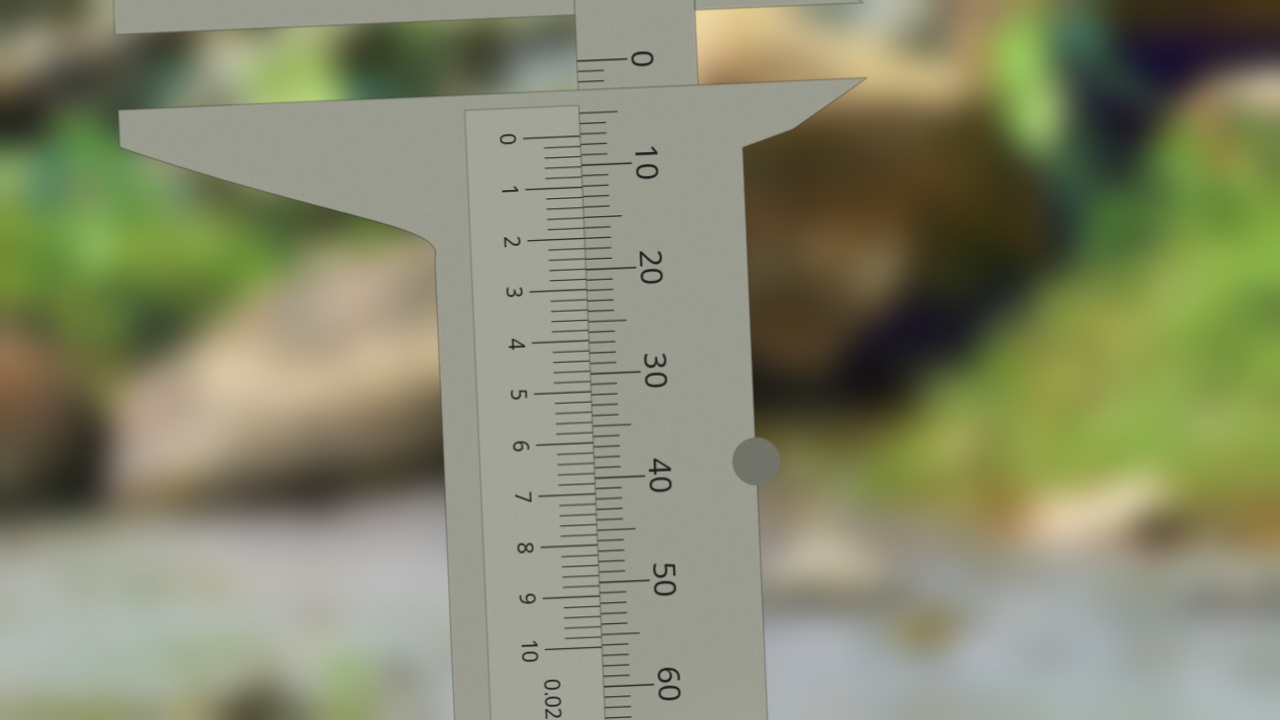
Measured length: 7.2,mm
